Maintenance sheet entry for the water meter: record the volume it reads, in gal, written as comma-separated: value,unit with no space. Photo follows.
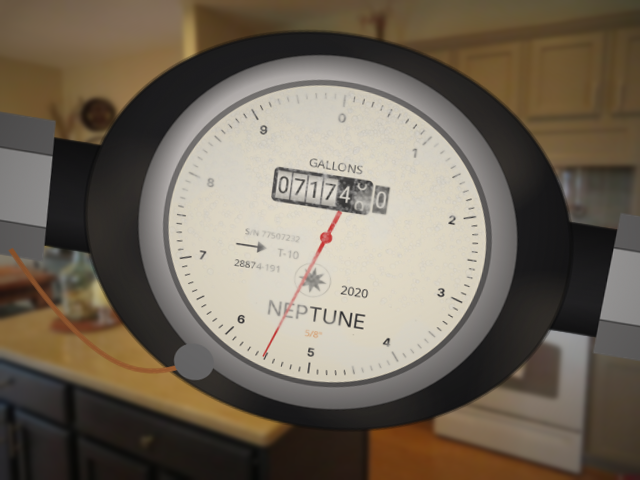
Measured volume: 717485.5,gal
